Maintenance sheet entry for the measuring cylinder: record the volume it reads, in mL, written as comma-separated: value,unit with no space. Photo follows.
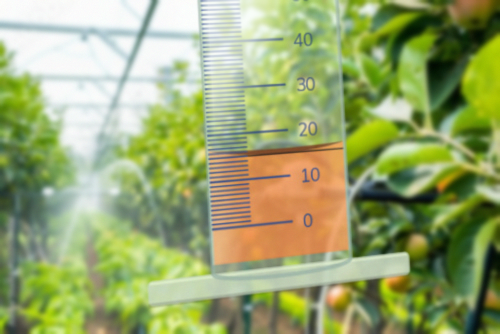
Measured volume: 15,mL
